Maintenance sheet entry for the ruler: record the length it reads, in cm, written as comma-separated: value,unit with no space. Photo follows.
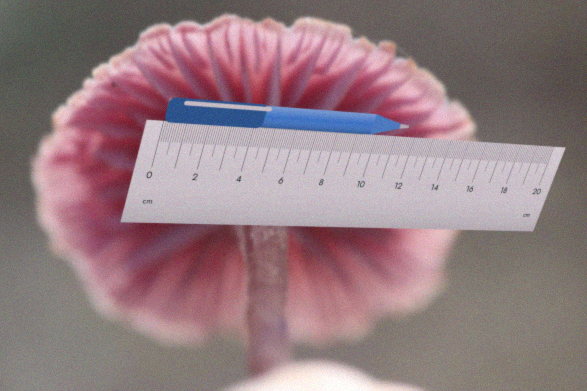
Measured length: 11.5,cm
